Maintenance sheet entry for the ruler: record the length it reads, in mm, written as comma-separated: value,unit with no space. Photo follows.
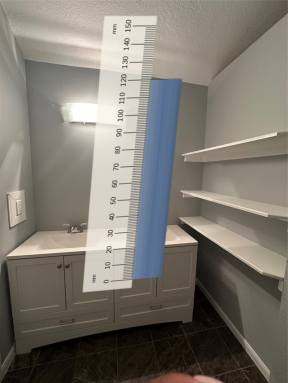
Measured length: 120,mm
